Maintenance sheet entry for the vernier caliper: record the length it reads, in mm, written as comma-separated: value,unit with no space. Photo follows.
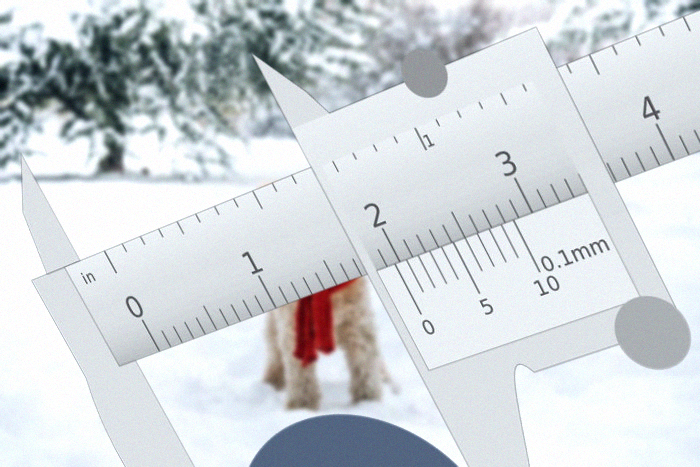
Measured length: 19.6,mm
